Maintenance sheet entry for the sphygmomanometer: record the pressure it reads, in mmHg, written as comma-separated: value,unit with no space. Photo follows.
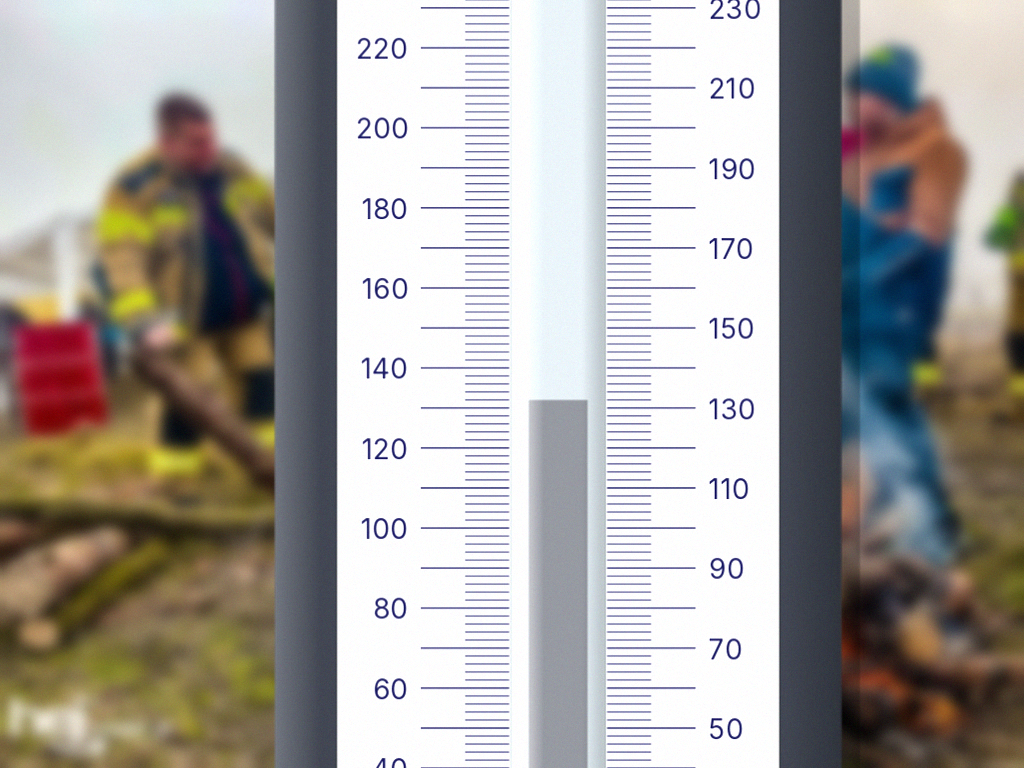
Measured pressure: 132,mmHg
